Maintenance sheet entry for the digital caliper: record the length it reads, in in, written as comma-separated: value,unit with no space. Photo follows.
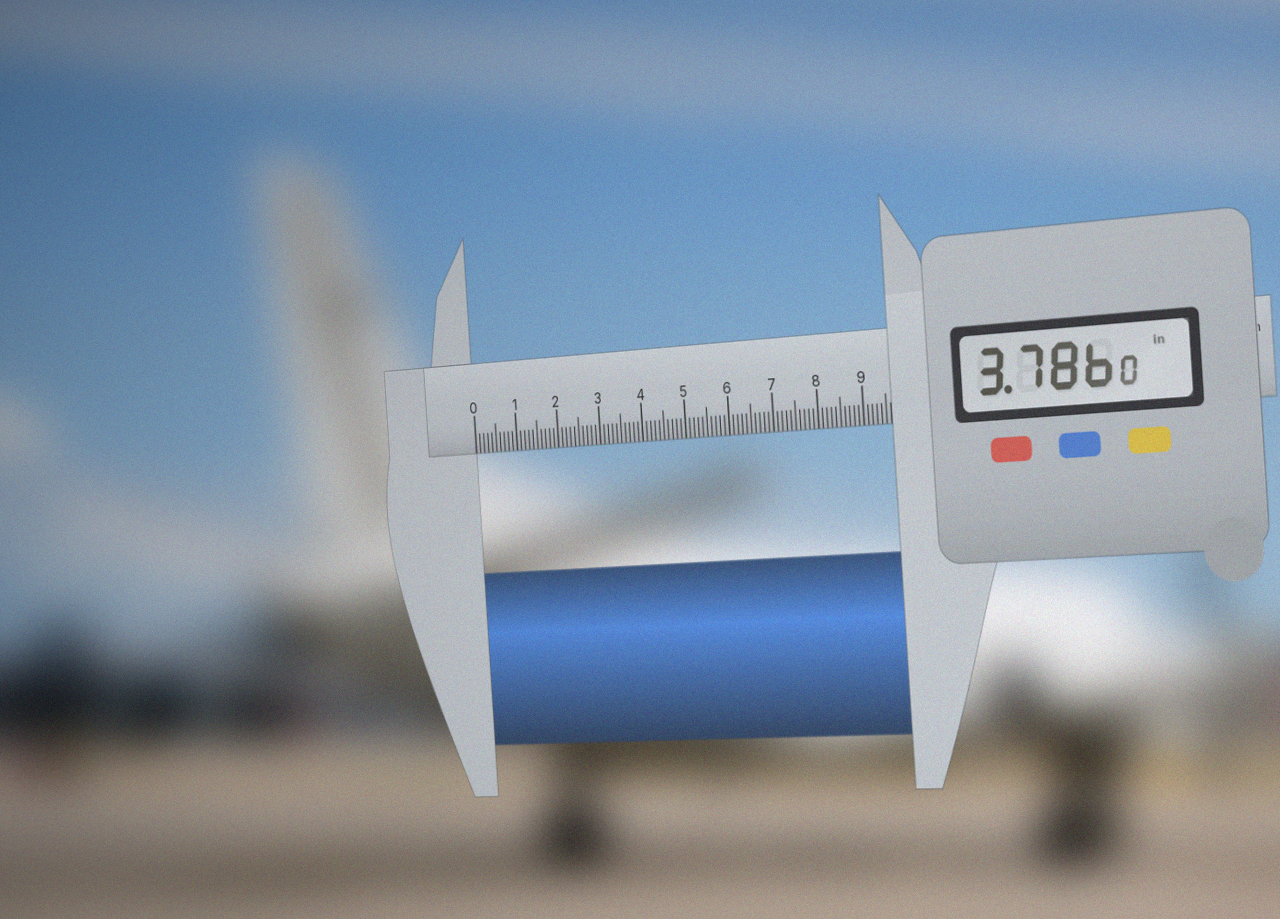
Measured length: 3.7860,in
